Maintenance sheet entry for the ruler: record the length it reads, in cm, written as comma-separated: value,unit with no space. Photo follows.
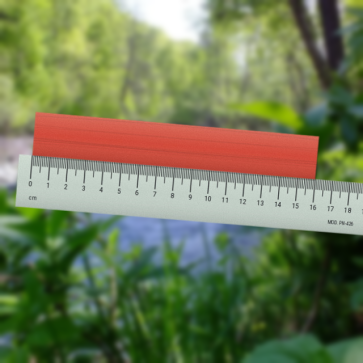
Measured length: 16,cm
